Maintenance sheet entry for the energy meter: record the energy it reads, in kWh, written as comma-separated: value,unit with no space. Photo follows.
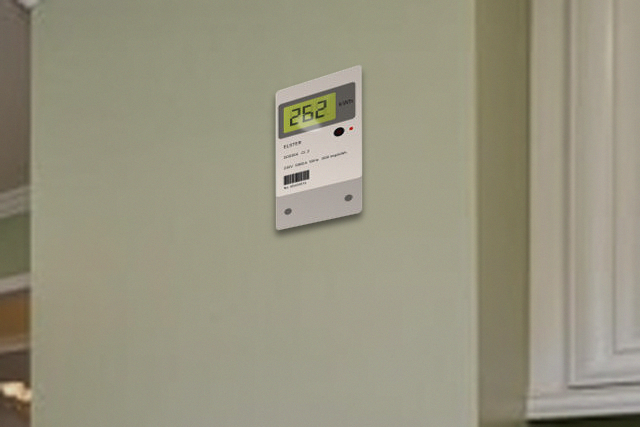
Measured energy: 262,kWh
